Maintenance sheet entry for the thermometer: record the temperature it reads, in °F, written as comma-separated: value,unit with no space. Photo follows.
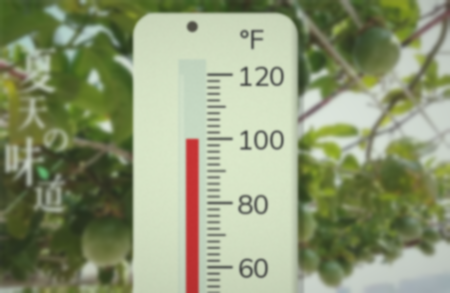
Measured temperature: 100,°F
